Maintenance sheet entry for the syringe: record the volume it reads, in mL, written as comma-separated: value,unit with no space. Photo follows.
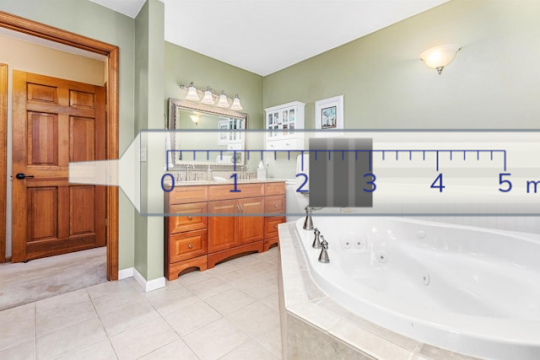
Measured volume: 2.1,mL
